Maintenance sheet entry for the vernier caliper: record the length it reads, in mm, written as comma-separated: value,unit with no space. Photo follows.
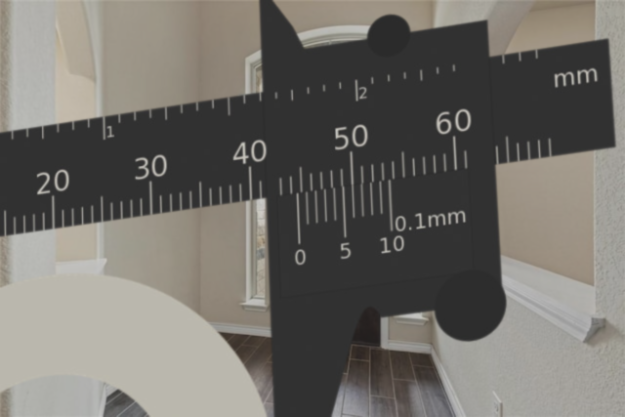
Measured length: 44.6,mm
